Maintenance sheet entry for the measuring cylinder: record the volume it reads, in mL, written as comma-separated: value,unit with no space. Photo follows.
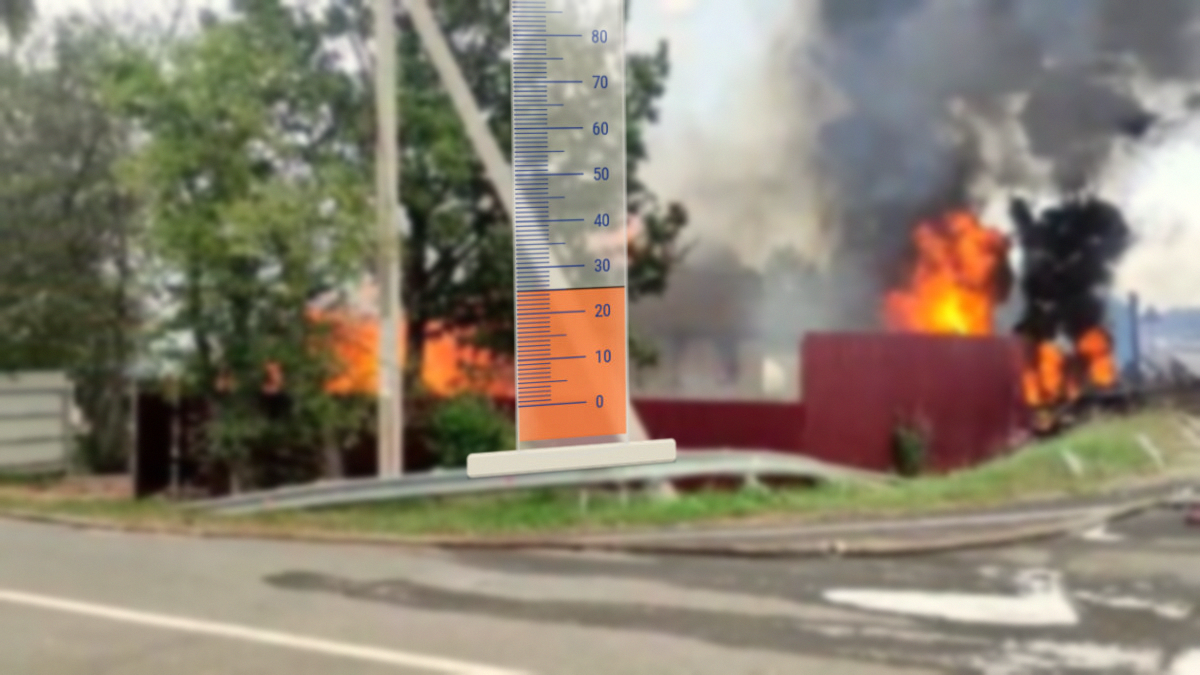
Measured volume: 25,mL
